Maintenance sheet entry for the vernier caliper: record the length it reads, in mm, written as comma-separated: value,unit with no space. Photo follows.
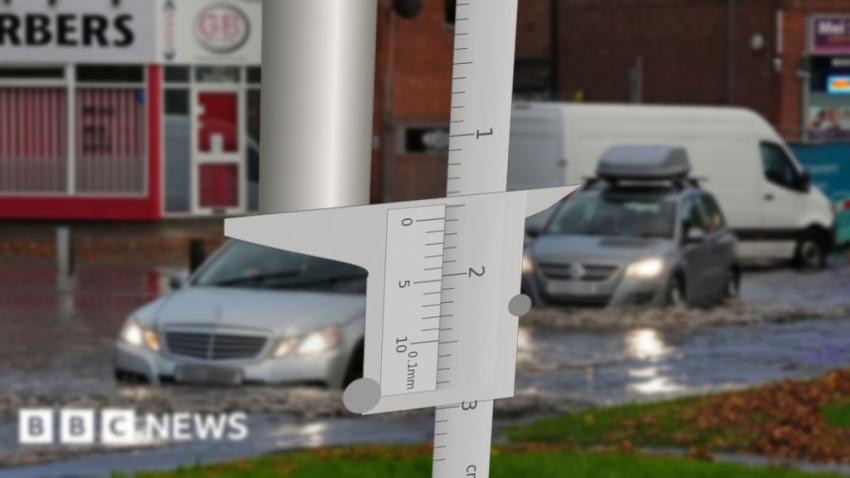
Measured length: 15.8,mm
